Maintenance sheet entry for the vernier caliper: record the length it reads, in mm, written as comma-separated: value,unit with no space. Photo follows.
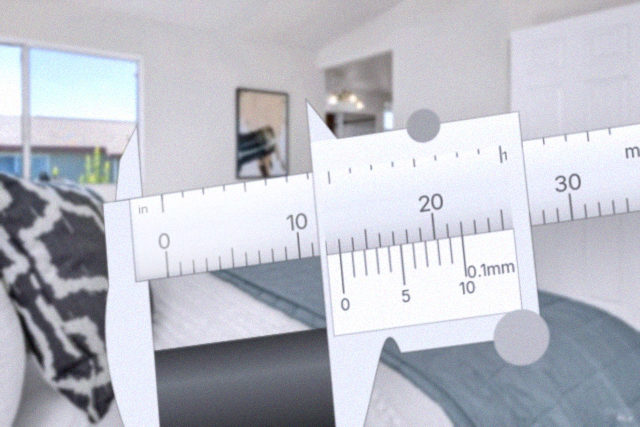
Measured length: 13.0,mm
